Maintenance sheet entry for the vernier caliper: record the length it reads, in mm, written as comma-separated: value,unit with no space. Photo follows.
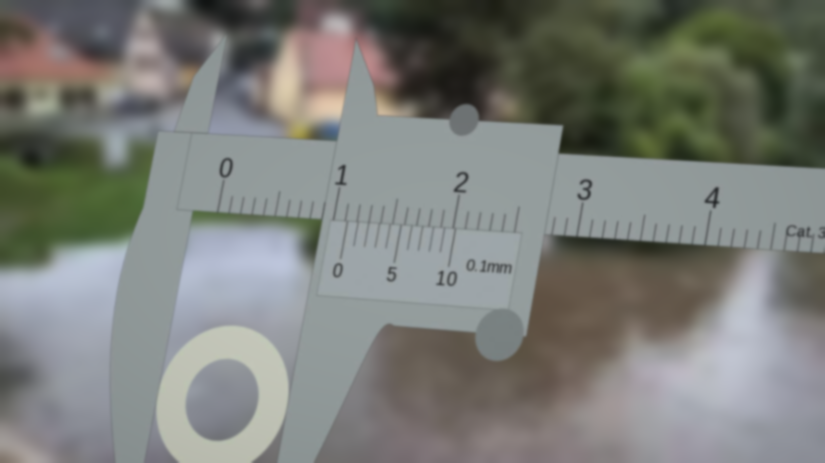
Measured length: 11.2,mm
